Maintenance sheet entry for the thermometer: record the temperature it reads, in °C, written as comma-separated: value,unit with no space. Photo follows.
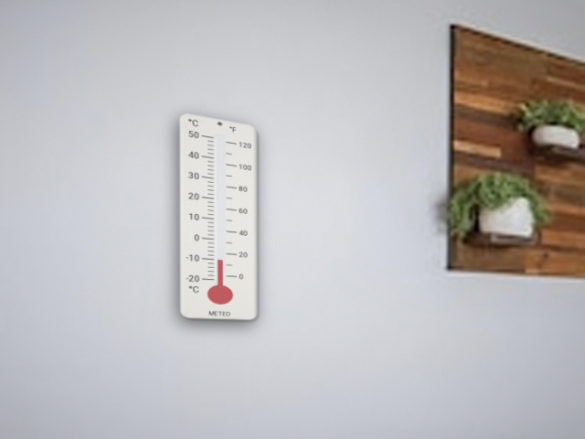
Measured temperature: -10,°C
